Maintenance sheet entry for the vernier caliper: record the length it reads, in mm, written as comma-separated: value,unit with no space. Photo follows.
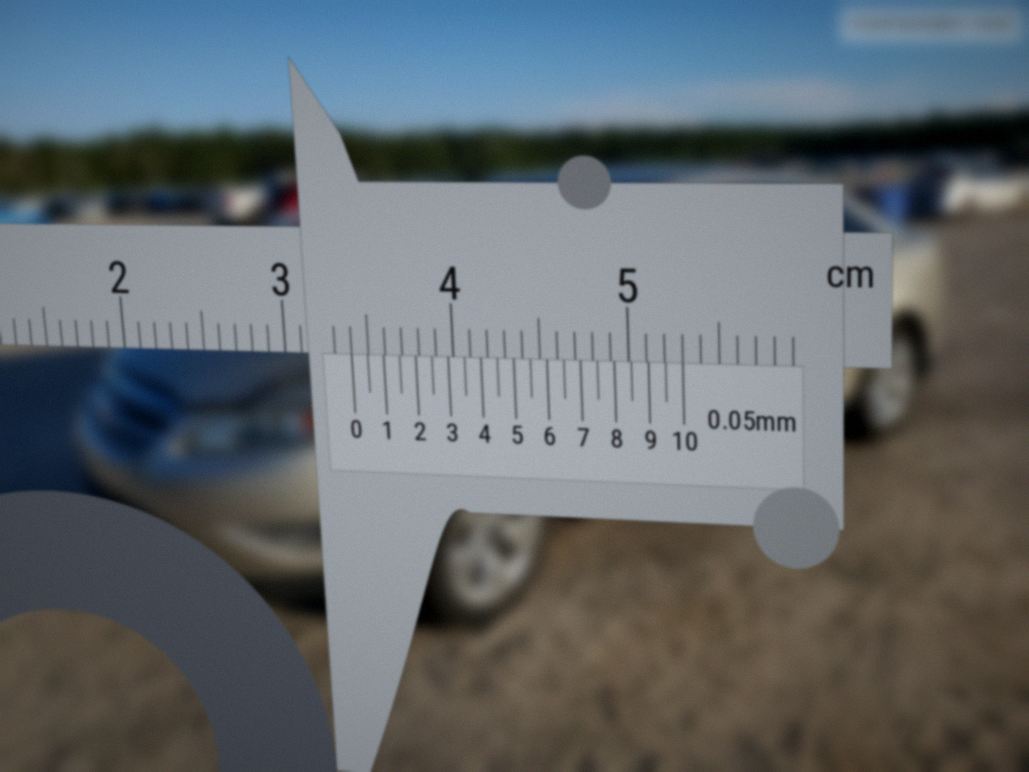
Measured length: 34.0,mm
